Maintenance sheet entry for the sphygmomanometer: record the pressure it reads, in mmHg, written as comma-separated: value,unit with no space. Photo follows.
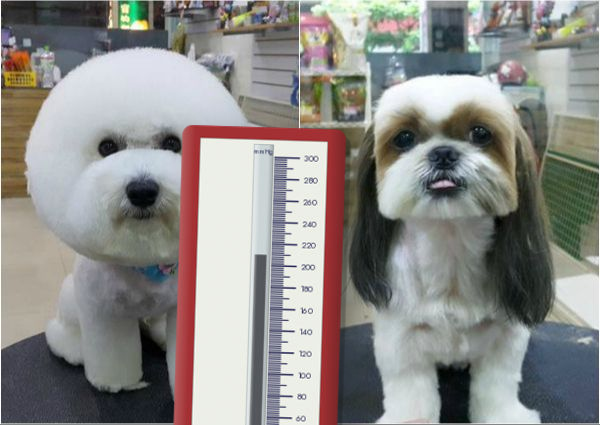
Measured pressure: 210,mmHg
